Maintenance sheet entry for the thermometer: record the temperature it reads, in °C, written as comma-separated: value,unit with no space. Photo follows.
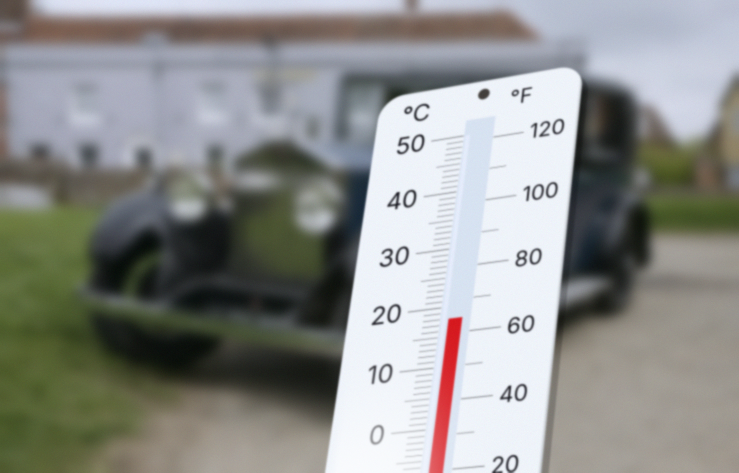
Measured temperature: 18,°C
